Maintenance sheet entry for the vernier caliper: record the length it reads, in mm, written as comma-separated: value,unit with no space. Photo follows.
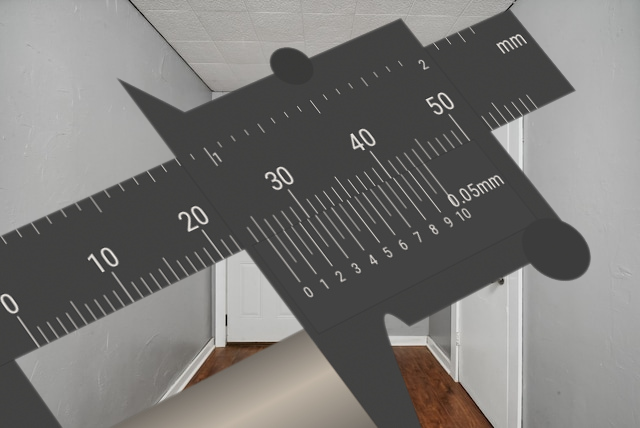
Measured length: 25.0,mm
